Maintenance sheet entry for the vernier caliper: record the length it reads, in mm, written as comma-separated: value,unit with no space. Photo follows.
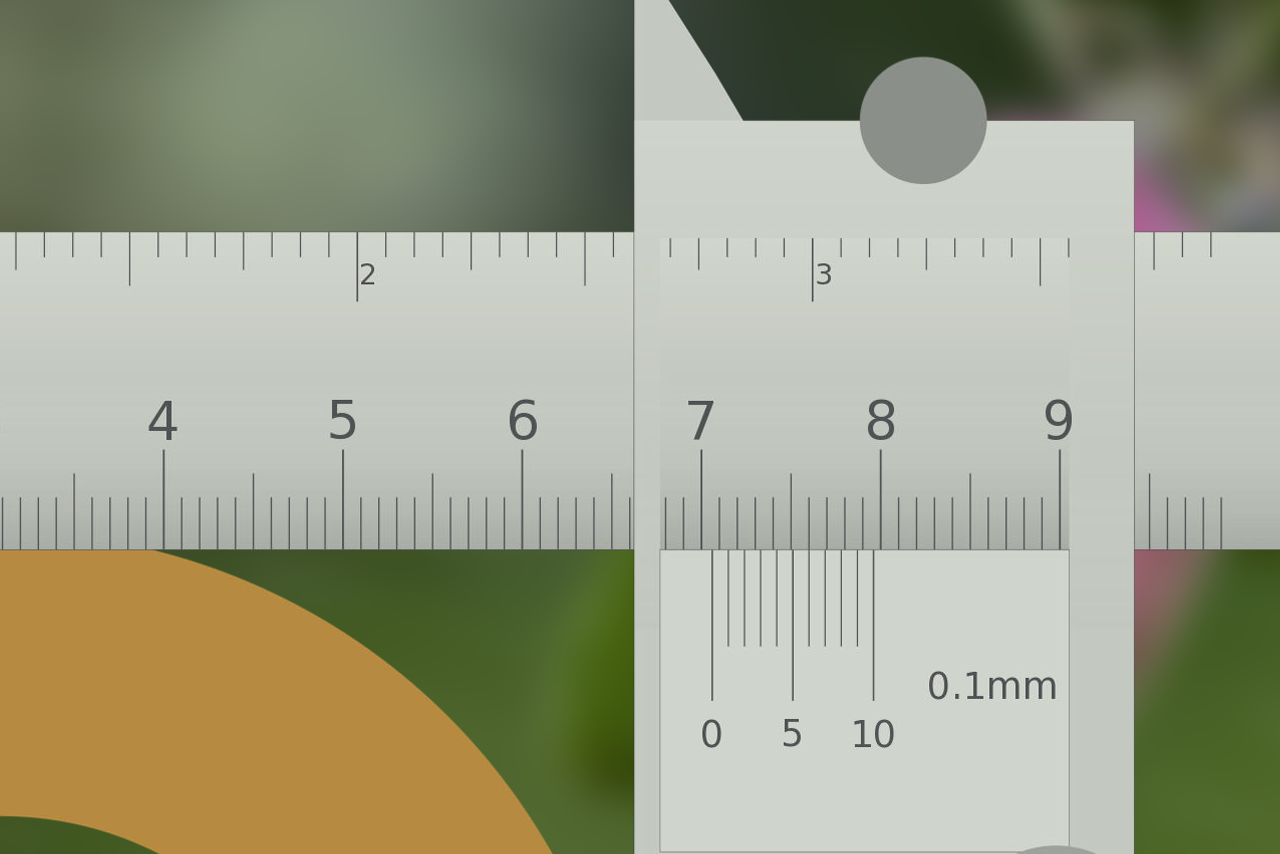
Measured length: 70.6,mm
